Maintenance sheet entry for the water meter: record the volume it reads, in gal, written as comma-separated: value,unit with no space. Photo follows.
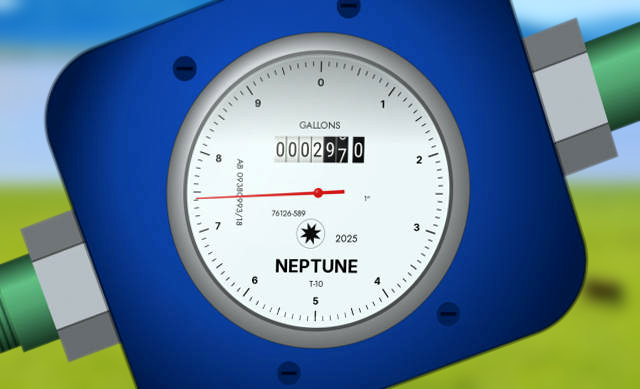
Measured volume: 2967.4,gal
